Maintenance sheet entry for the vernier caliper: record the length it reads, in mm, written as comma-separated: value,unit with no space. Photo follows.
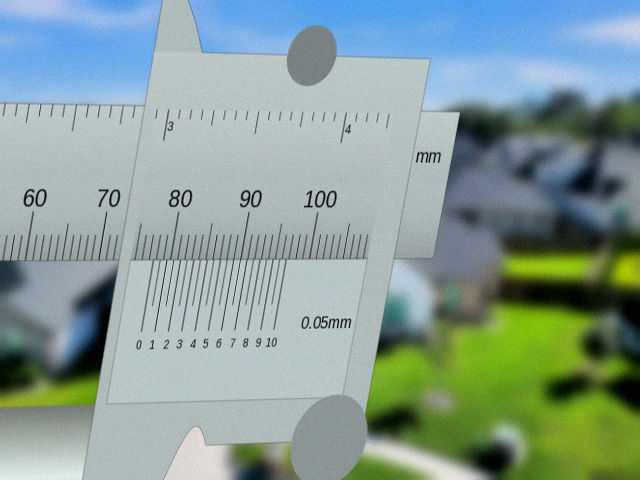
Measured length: 77.6,mm
